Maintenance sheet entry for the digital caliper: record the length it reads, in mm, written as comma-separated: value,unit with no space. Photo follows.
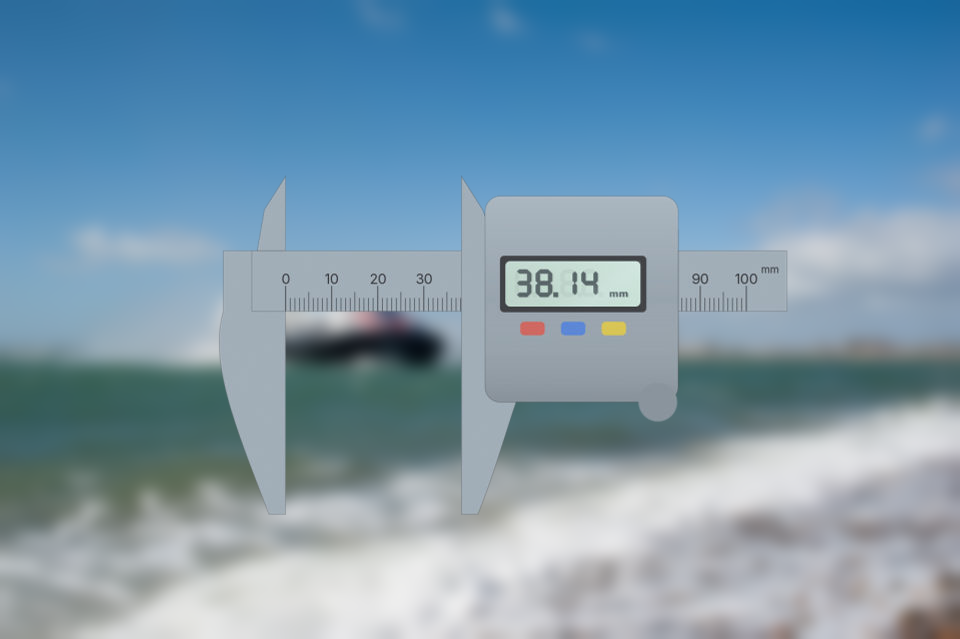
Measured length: 38.14,mm
